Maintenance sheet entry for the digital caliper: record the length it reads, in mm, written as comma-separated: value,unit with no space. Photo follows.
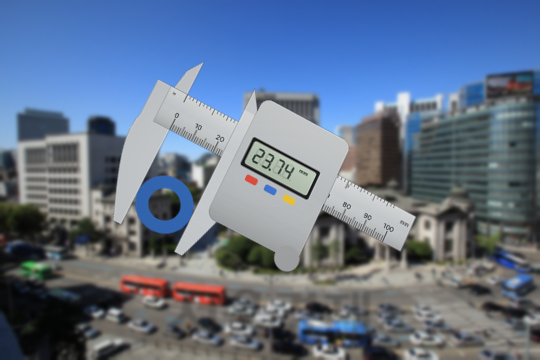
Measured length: 23.74,mm
